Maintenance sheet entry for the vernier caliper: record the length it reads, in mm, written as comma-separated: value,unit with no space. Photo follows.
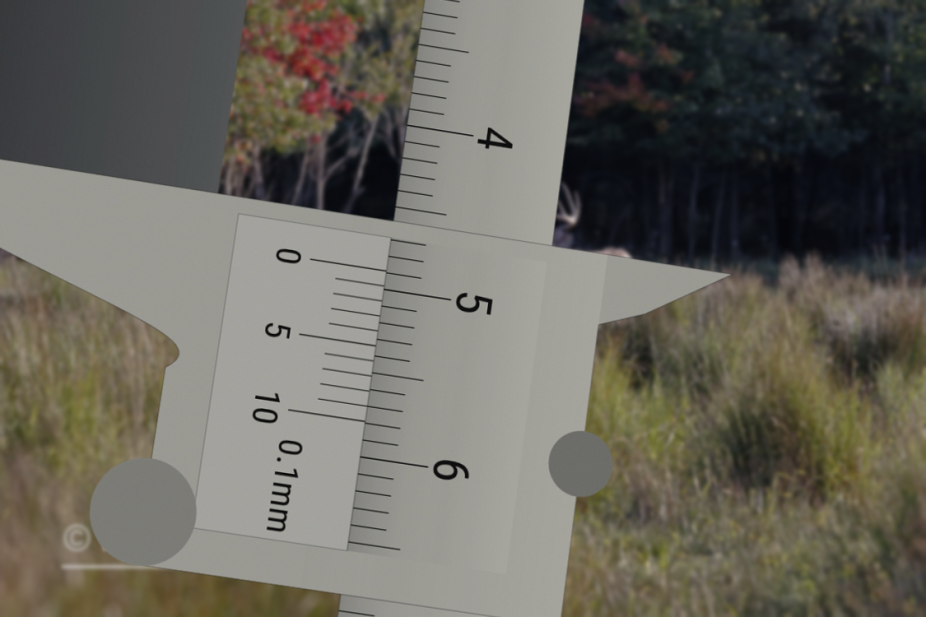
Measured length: 48.9,mm
